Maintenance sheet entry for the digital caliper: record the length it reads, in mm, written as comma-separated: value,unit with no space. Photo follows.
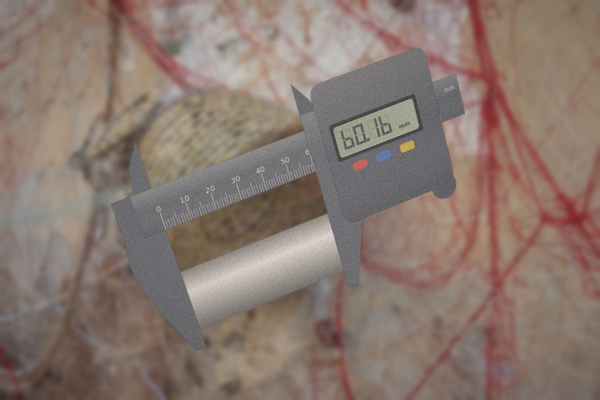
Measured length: 60.16,mm
